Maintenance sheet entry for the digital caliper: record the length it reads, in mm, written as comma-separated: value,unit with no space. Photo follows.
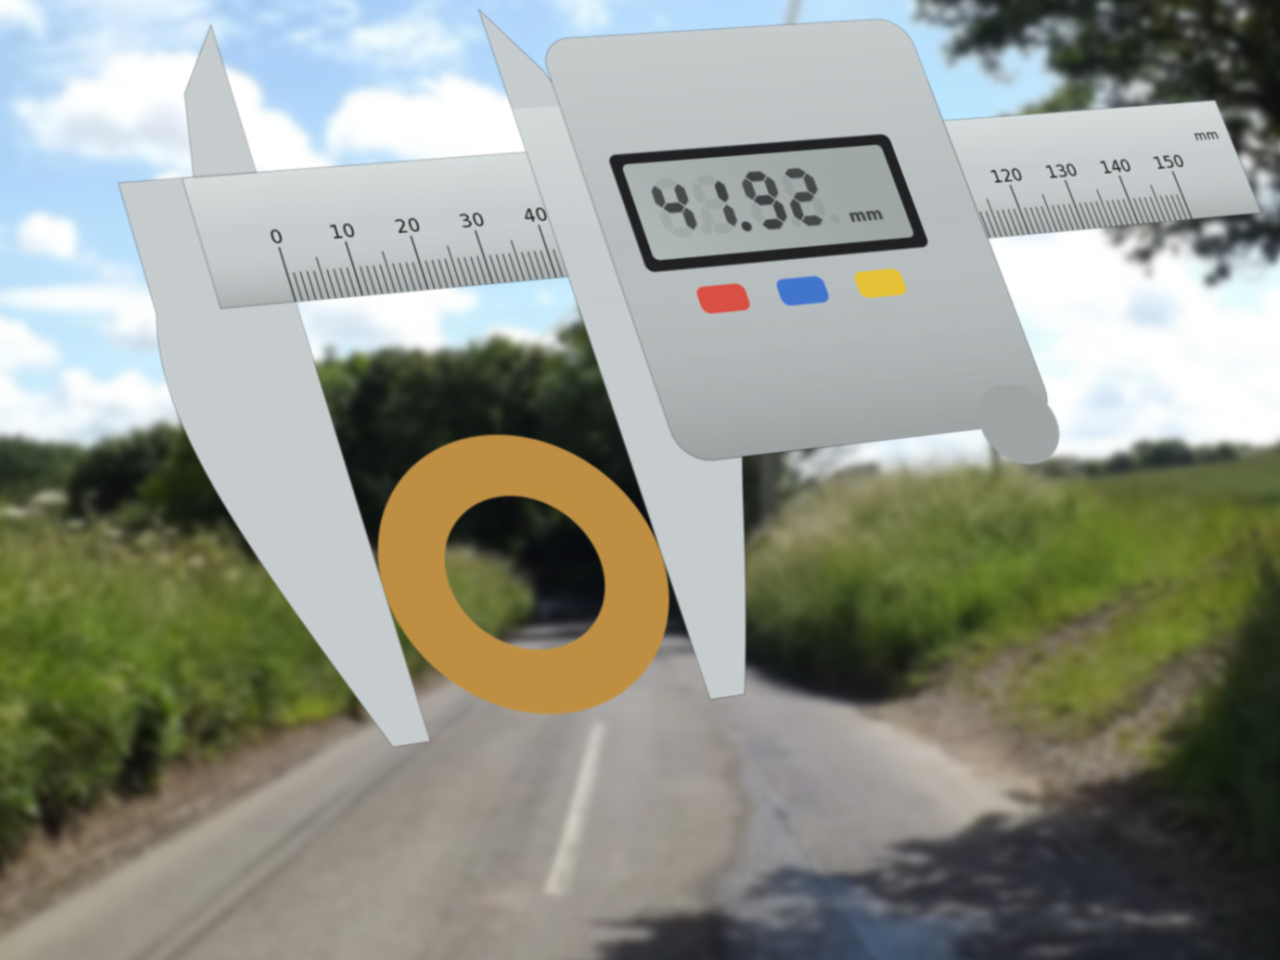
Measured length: 41.92,mm
